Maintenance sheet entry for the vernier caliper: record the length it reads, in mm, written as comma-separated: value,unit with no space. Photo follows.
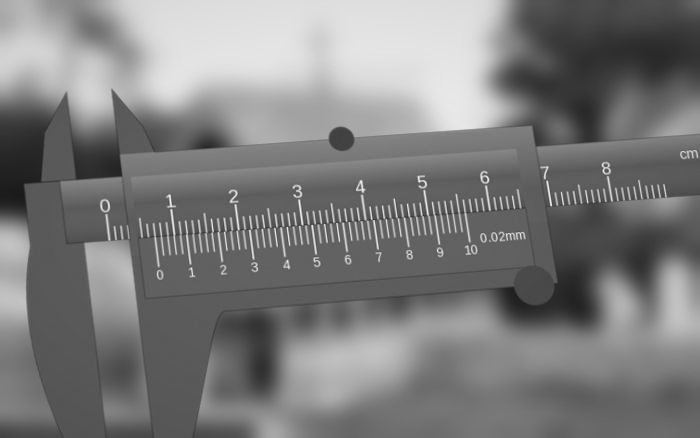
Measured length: 7.0,mm
